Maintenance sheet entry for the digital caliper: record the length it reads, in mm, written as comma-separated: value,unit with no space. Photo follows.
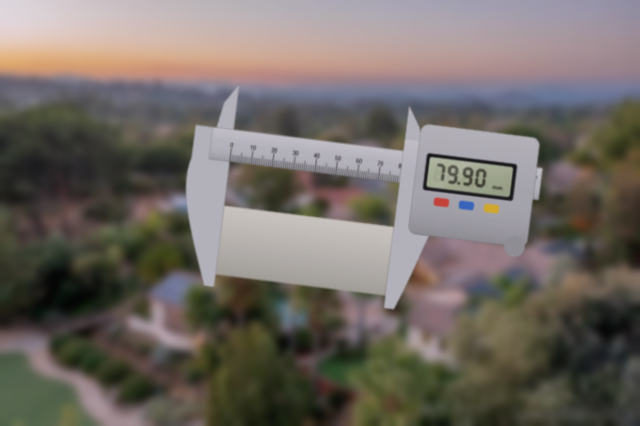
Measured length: 79.90,mm
